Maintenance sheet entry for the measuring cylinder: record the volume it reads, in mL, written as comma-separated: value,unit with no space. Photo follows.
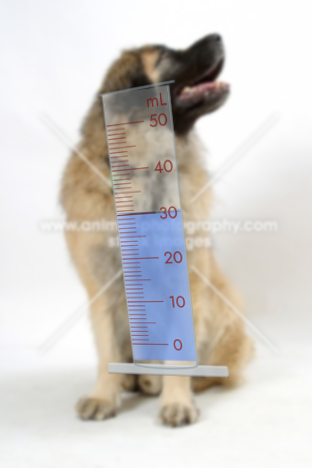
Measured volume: 30,mL
